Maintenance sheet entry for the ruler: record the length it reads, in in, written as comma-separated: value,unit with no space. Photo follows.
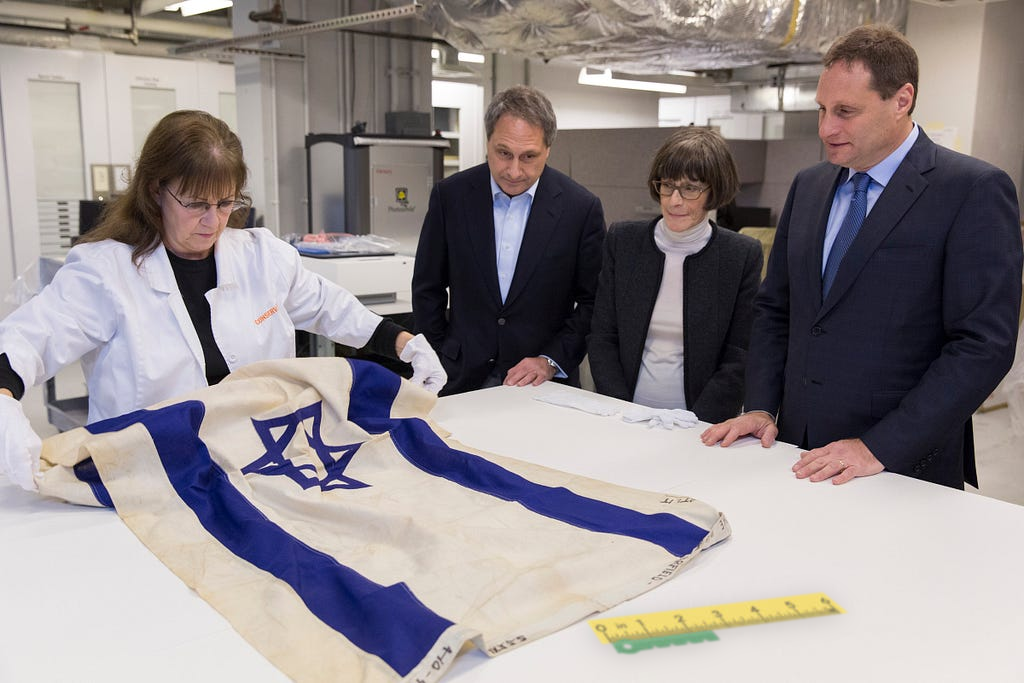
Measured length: 2.5,in
